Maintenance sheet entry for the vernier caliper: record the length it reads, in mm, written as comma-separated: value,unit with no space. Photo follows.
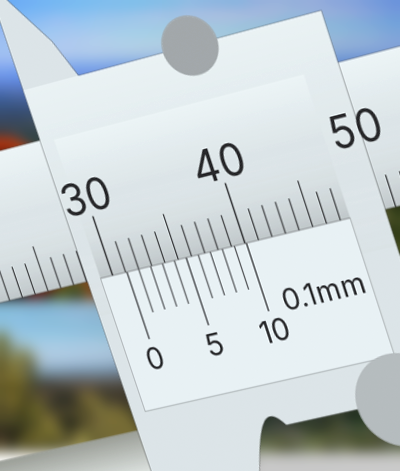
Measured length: 31.1,mm
